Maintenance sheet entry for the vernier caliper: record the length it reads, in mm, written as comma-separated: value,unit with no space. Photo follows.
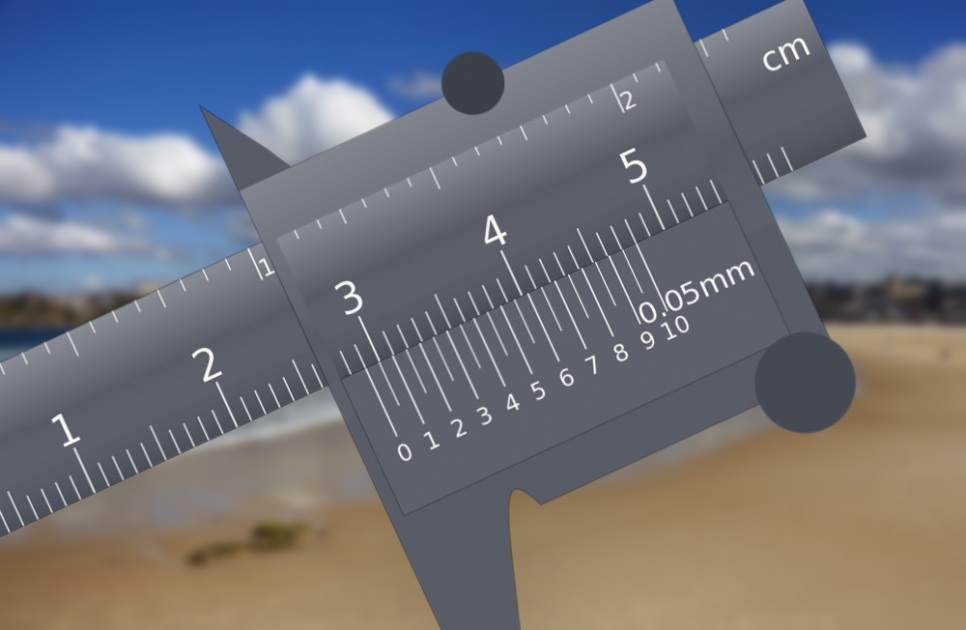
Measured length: 29.0,mm
